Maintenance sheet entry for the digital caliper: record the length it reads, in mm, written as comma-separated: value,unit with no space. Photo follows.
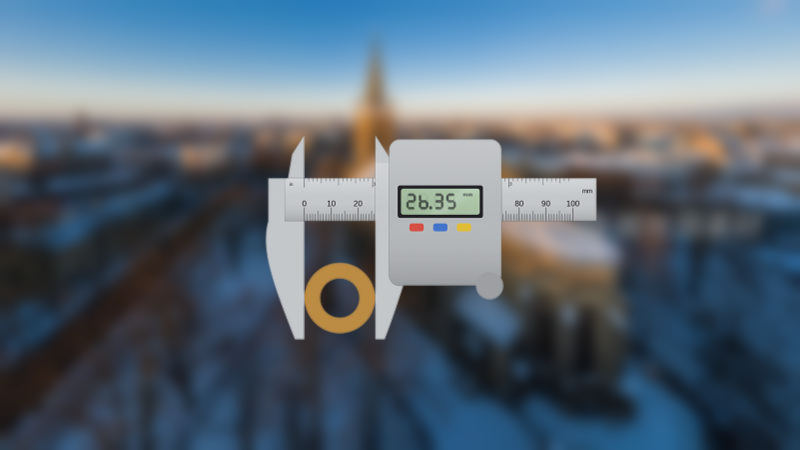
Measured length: 26.35,mm
